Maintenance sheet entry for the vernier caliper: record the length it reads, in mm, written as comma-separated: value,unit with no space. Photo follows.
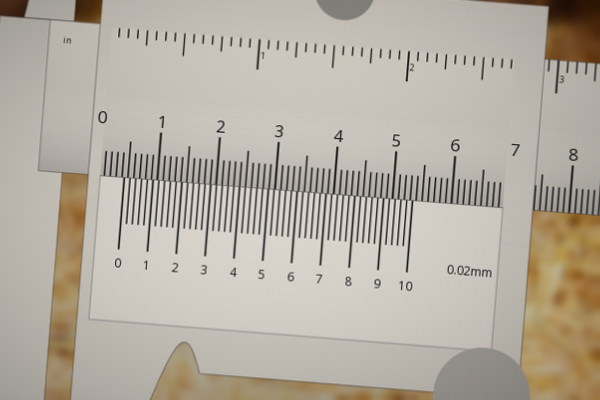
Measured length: 4.4,mm
